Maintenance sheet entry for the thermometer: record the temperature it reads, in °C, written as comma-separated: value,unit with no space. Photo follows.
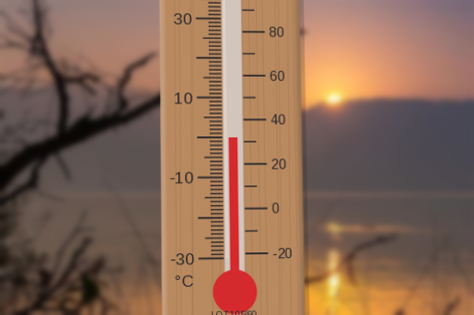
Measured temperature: 0,°C
